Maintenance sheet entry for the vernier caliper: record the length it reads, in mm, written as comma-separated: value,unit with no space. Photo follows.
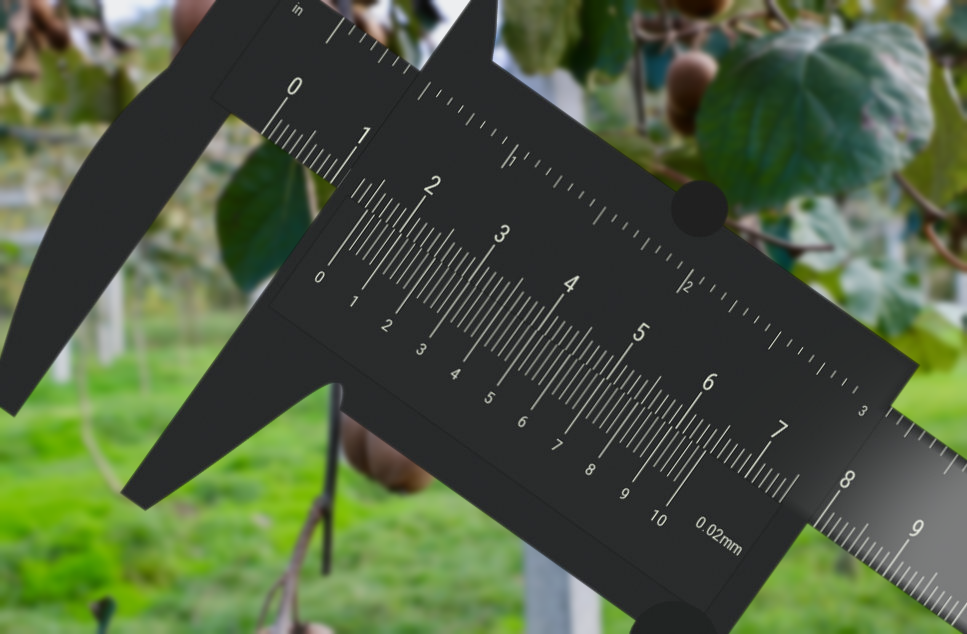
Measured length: 15.4,mm
